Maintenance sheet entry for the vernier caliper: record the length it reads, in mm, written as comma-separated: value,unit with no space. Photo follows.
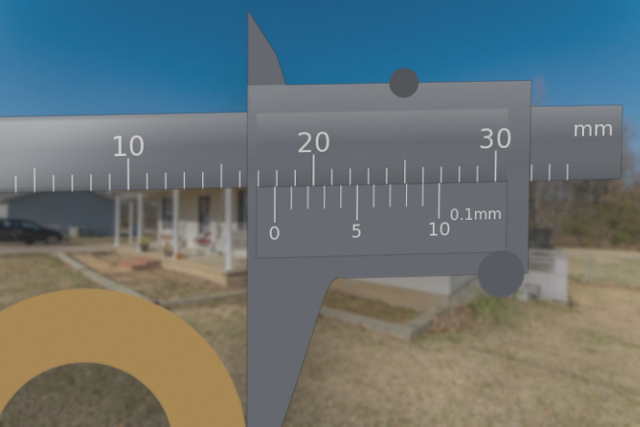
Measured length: 17.9,mm
